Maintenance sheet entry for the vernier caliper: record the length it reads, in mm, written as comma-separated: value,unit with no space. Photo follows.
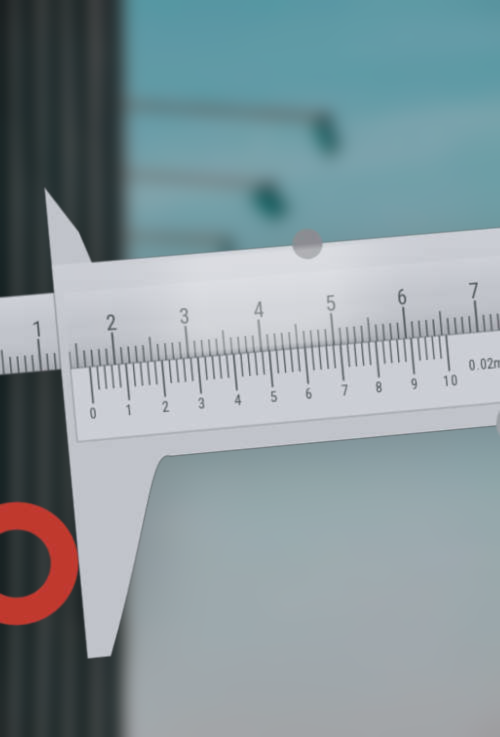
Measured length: 16.6,mm
